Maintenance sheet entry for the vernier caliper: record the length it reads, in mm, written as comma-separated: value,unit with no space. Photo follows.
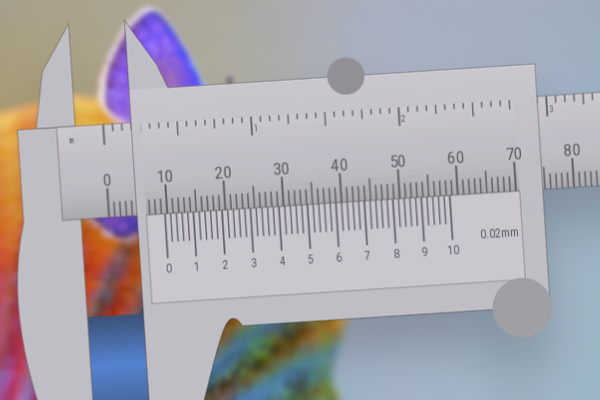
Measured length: 9.6,mm
